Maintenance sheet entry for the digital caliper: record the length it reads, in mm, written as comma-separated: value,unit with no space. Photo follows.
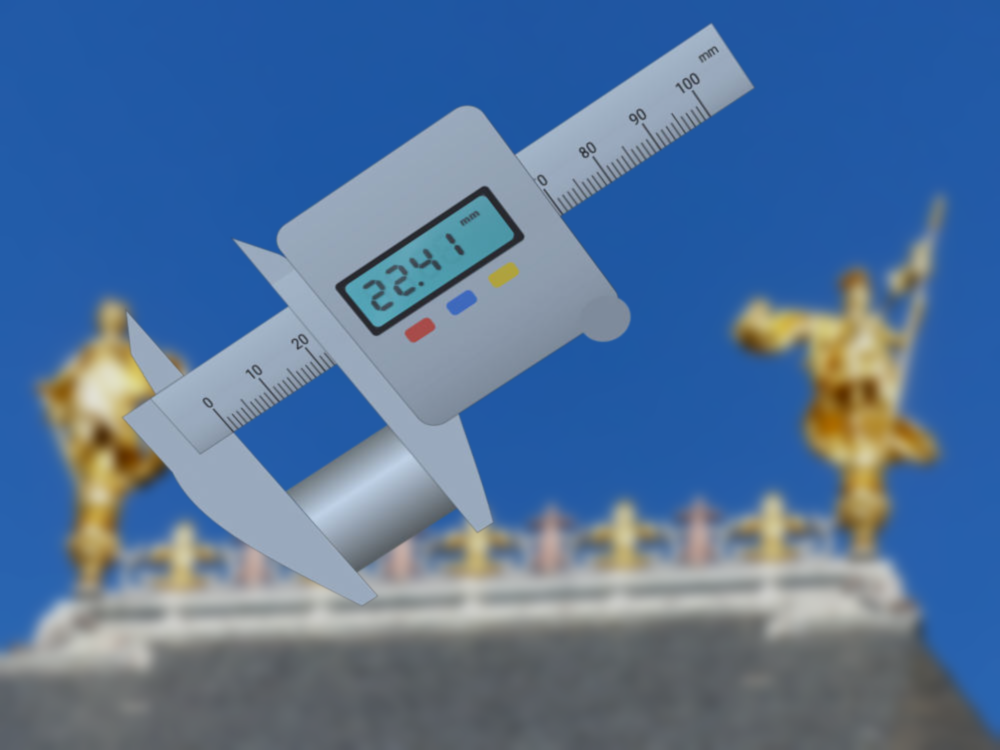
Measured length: 22.41,mm
